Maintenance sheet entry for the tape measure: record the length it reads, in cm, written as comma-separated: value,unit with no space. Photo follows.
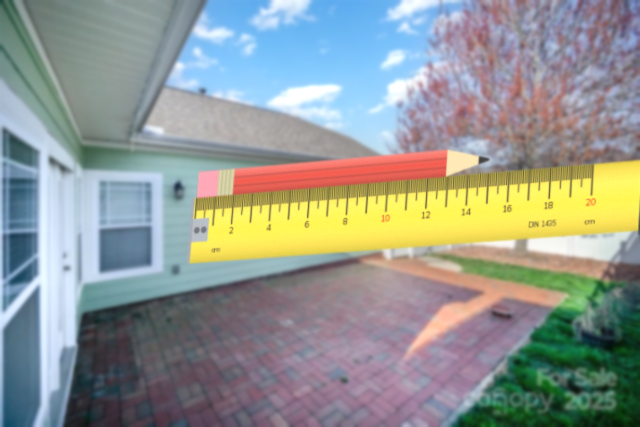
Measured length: 15,cm
